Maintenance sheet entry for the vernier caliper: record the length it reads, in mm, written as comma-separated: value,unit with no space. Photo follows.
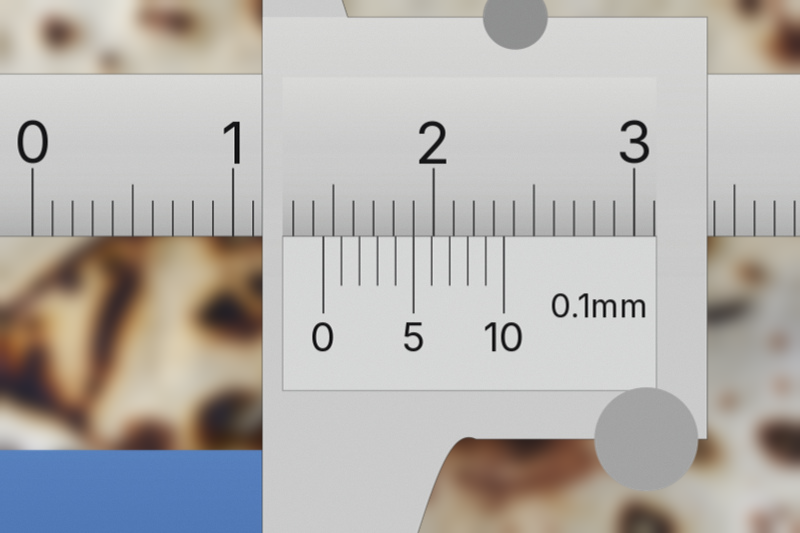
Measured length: 14.5,mm
